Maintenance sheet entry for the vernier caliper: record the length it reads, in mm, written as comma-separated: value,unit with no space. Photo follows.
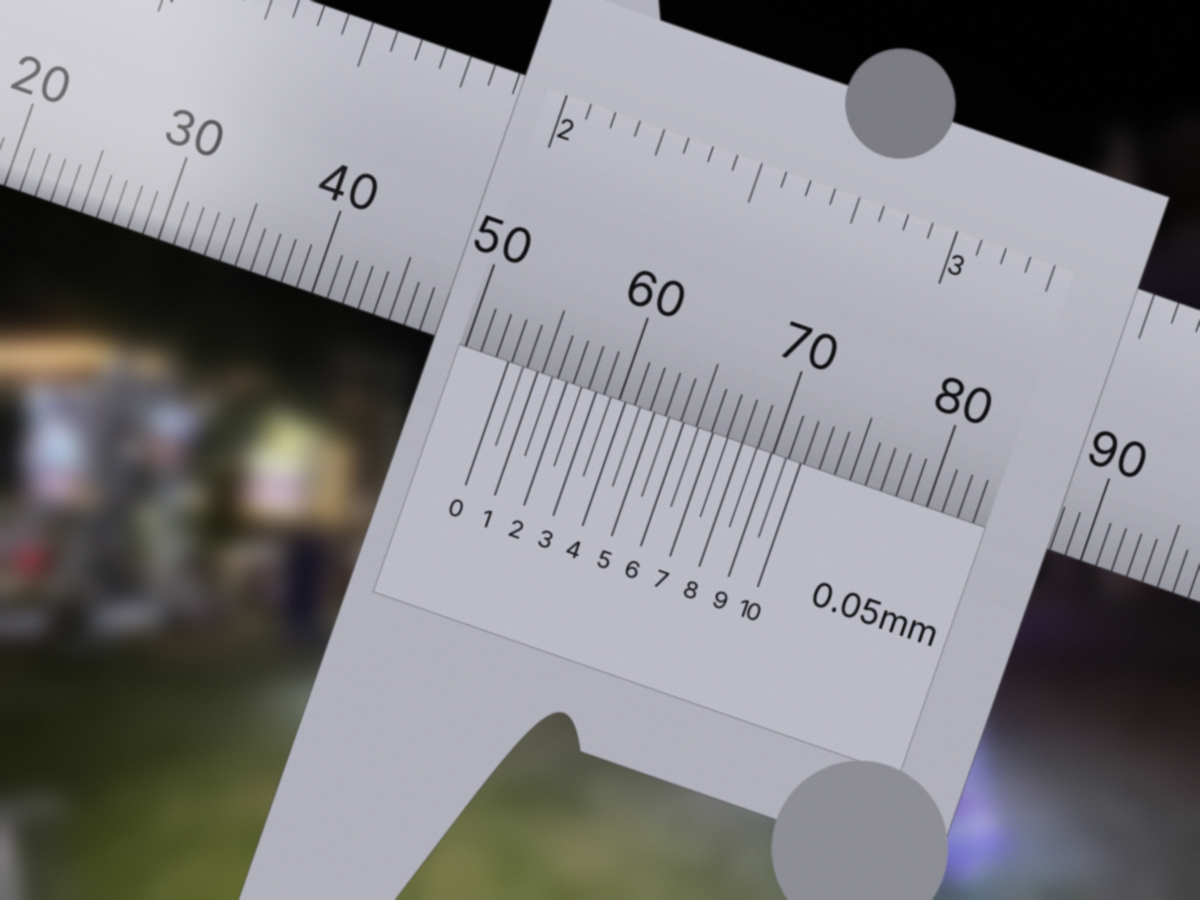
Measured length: 52.8,mm
